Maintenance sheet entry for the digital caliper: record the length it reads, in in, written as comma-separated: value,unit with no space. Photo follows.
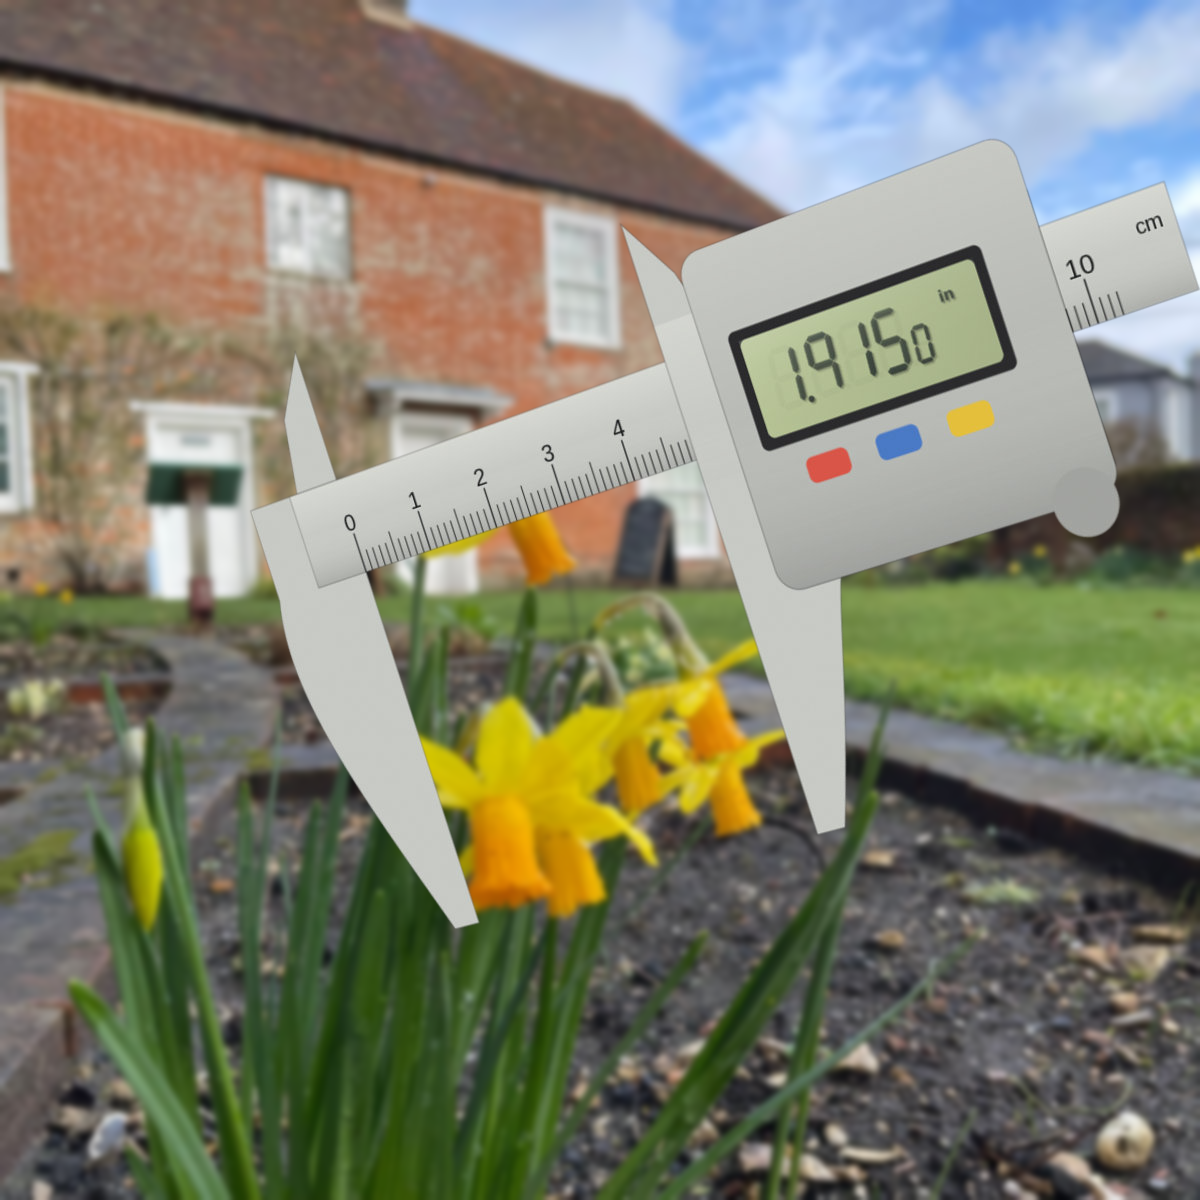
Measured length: 1.9150,in
